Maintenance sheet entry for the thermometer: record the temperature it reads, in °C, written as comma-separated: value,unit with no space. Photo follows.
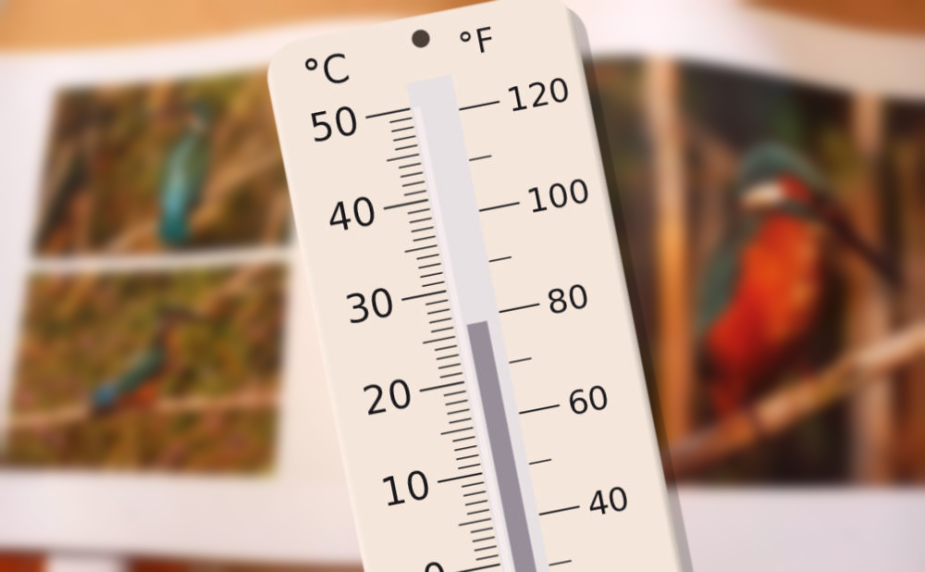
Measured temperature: 26,°C
